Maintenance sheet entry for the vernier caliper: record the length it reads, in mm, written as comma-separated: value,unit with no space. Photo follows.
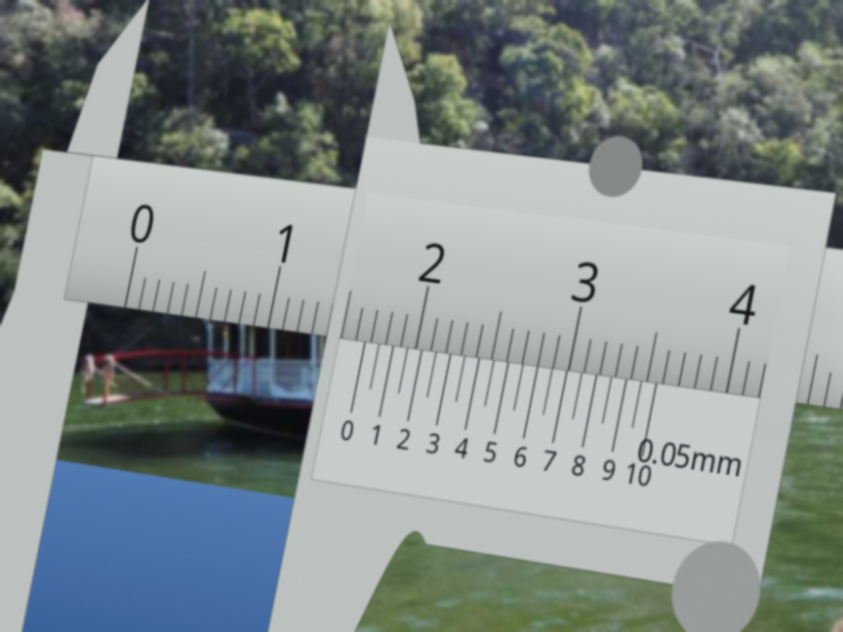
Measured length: 16.6,mm
